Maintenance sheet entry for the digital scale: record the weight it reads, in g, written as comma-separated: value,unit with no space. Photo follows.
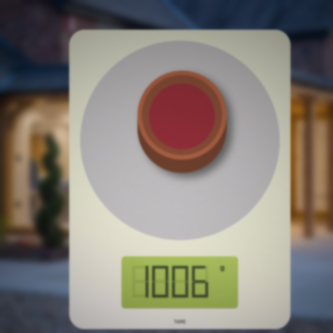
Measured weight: 1006,g
